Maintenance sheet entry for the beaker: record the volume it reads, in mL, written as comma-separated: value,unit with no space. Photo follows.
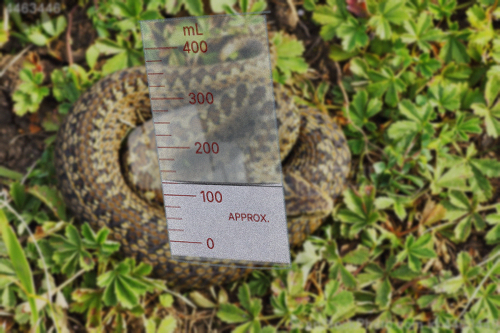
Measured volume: 125,mL
